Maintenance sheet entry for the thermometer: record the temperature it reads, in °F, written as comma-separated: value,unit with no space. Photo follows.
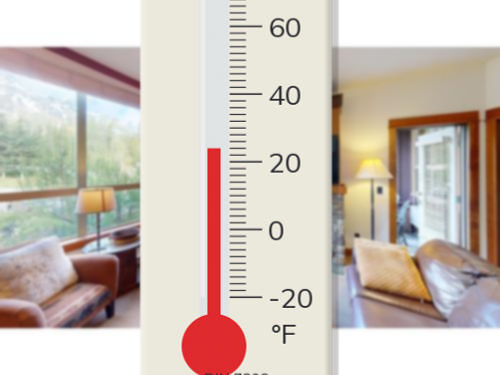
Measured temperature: 24,°F
